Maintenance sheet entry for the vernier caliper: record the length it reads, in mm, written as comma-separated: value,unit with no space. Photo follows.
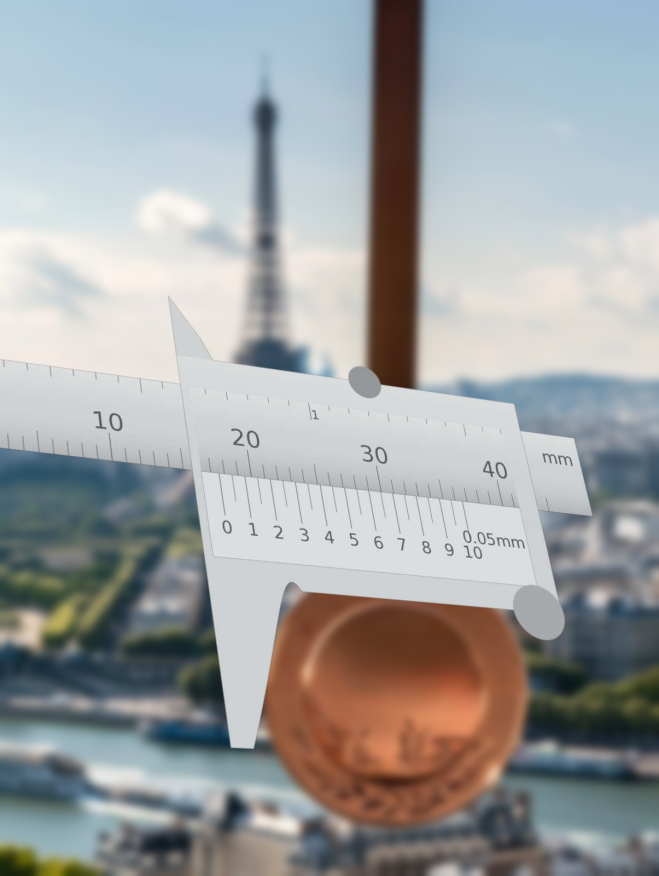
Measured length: 17.6,mm
